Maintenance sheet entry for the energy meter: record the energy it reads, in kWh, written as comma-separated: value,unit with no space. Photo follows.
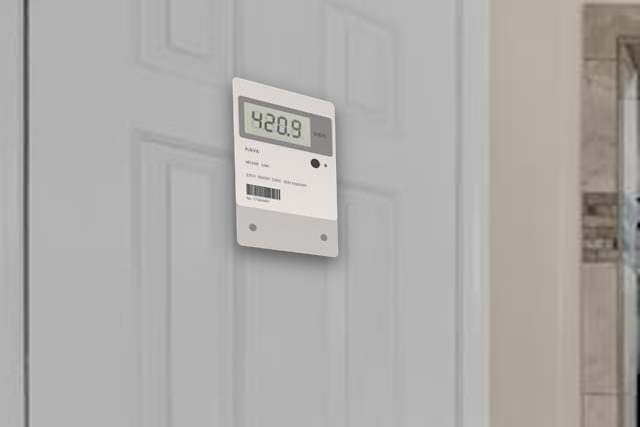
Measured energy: 420.9,kWh
